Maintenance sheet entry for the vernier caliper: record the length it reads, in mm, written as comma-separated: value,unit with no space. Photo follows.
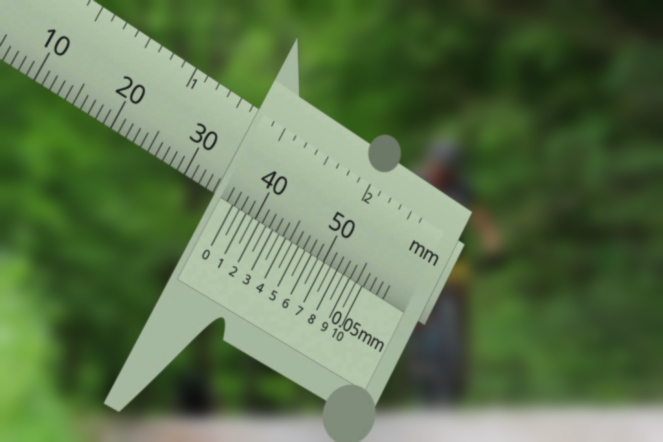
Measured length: 36.8,mm
